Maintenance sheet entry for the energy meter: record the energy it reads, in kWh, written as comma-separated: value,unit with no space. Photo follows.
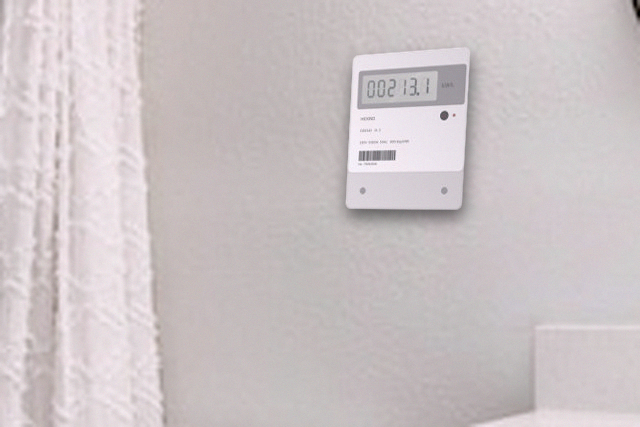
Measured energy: 213.1,kWh
